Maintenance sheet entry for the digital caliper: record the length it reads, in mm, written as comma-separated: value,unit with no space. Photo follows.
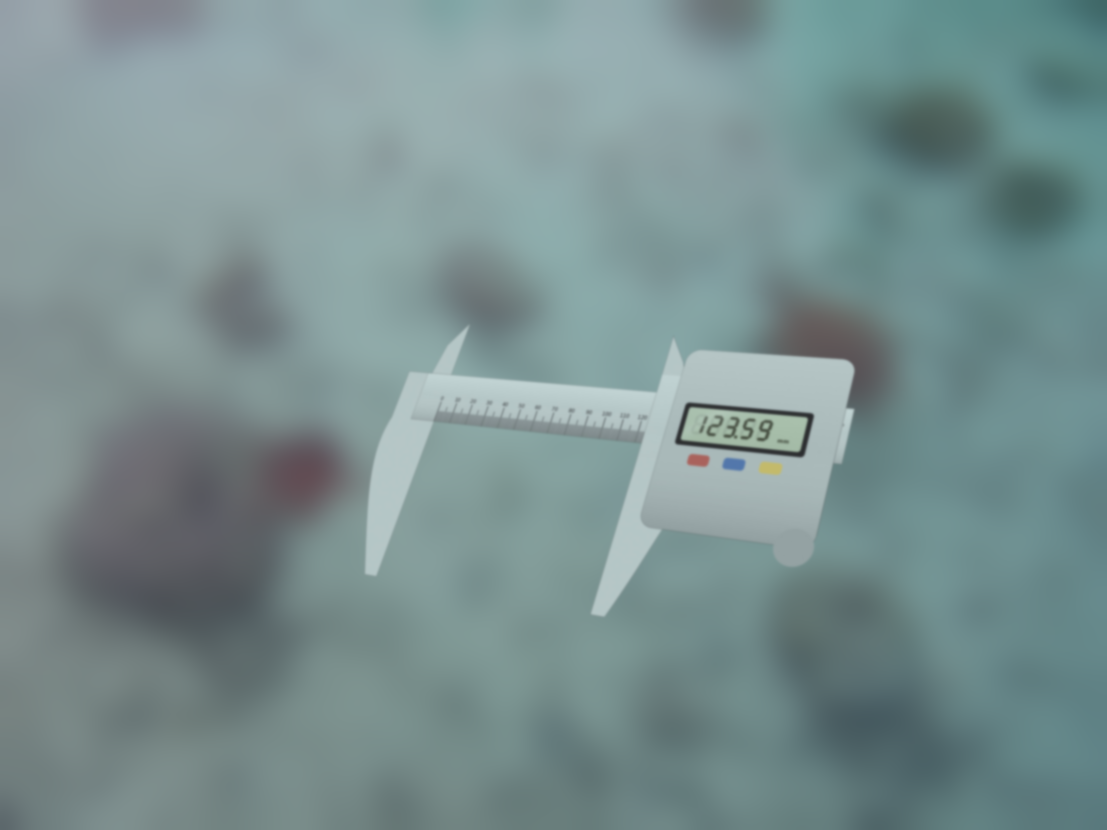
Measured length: 123.59,mm
